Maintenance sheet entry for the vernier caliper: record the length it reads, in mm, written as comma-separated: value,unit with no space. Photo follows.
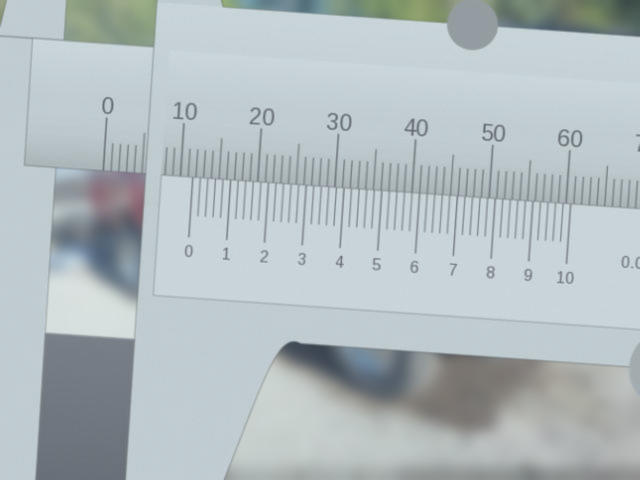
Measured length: 11.6,mm
